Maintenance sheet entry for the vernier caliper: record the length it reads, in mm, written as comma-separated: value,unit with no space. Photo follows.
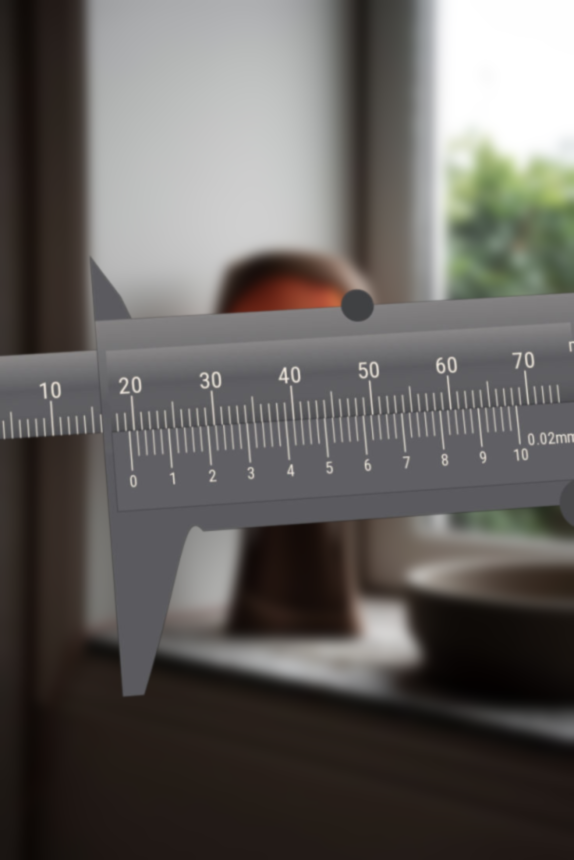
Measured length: 19.4,mm
